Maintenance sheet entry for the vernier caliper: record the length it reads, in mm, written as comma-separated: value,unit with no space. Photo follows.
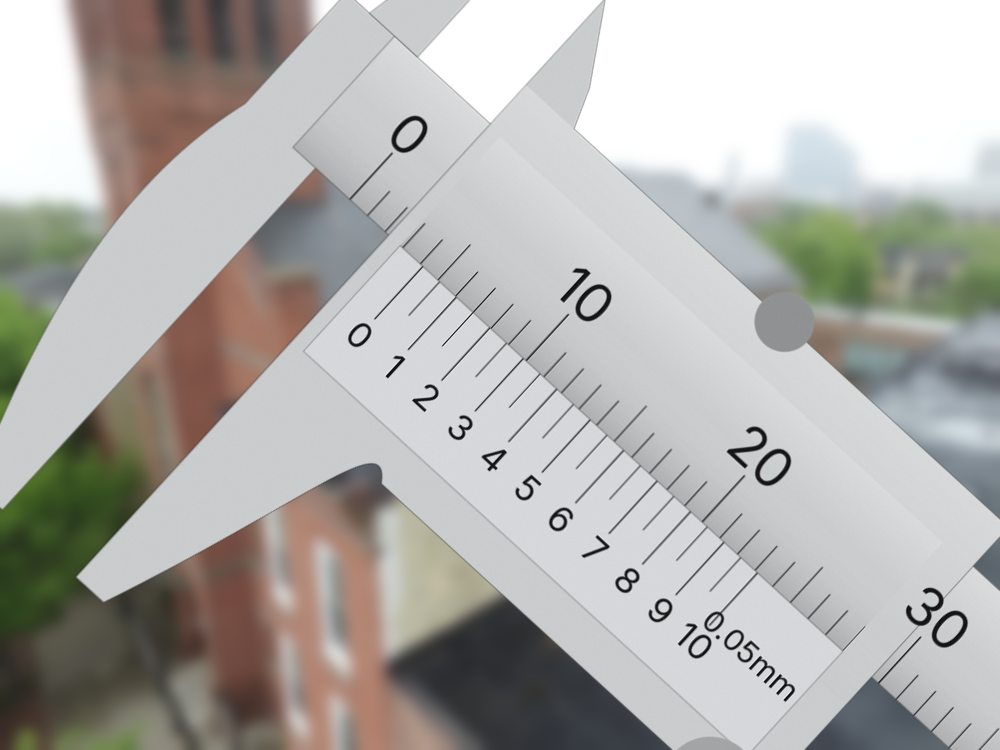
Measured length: 4.15,mm
